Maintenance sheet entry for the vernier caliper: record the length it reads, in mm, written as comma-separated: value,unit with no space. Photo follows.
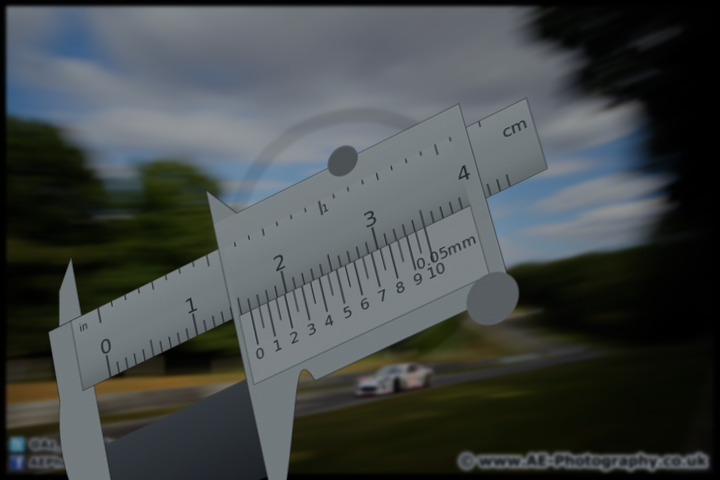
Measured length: 16.0,mm
